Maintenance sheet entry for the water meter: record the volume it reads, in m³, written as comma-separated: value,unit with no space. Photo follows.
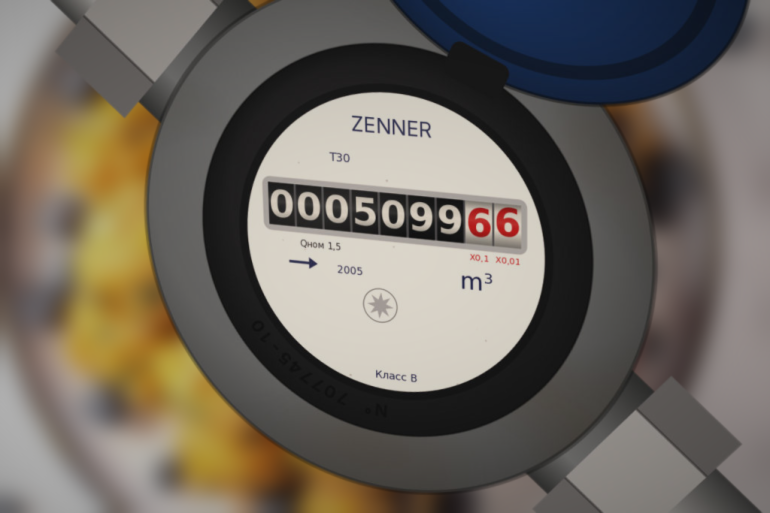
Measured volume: 5099.66,m³
